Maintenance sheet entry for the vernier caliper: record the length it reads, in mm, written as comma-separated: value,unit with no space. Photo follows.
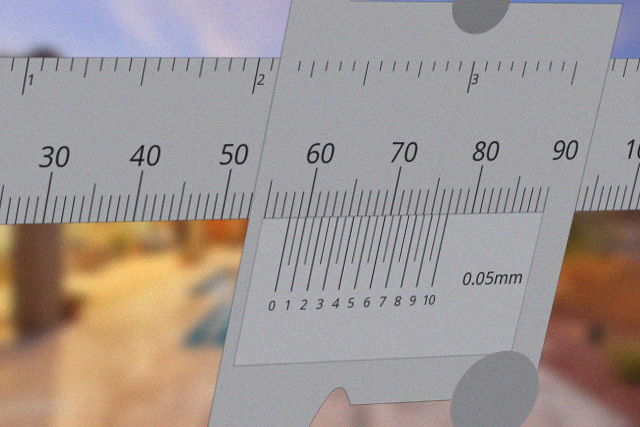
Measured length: 58.0,mm
